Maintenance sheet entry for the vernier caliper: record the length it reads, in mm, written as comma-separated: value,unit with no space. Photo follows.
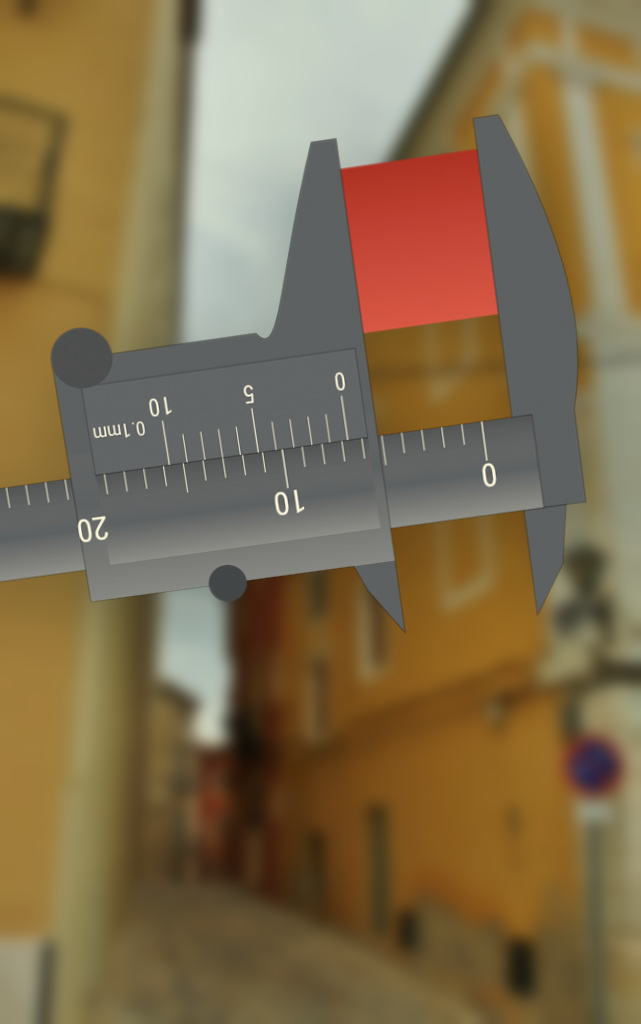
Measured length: 6.7,mm
